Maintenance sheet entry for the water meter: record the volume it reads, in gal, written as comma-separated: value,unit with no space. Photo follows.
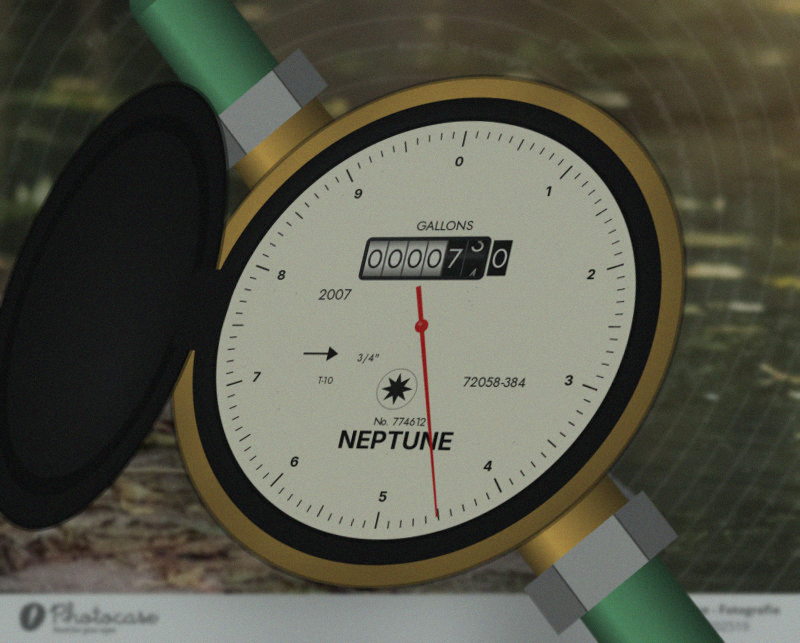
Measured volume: 734.5,gal
